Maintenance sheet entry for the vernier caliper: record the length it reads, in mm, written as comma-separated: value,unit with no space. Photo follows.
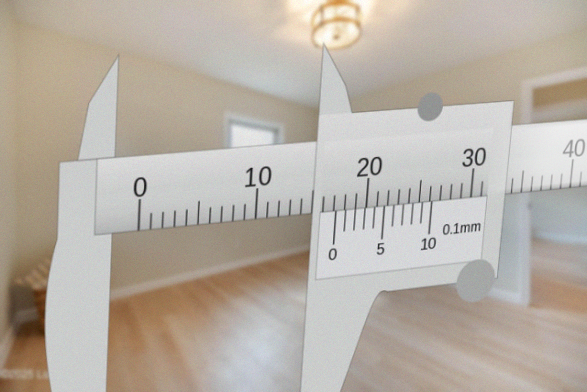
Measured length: 17.2,mm
